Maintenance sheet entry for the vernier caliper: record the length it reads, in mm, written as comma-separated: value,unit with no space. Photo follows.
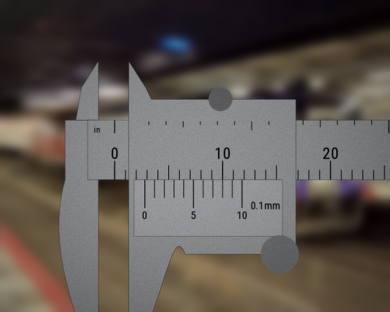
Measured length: 2.8,mm
